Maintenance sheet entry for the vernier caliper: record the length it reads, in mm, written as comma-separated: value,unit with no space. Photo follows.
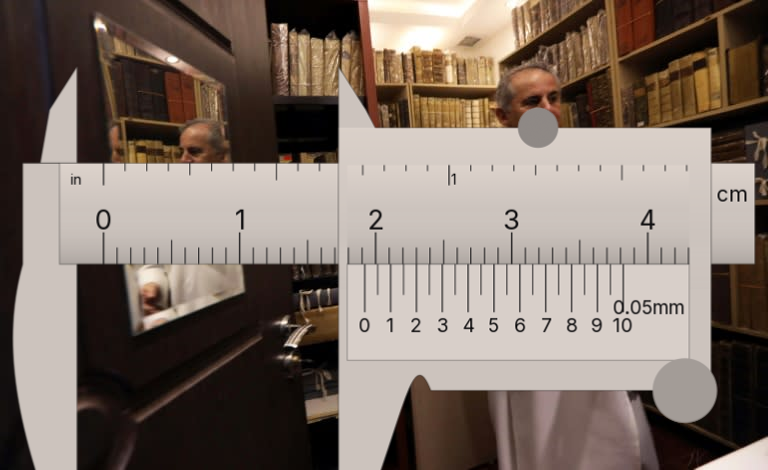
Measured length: 19.2,mm
